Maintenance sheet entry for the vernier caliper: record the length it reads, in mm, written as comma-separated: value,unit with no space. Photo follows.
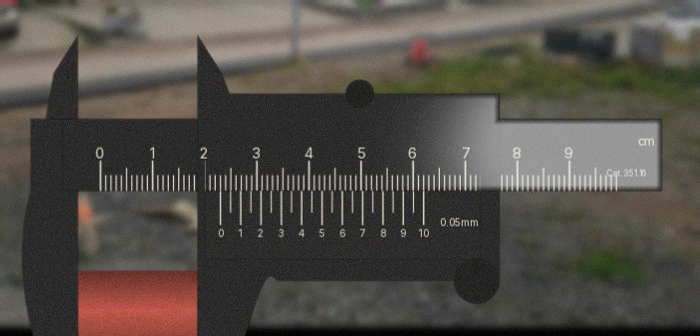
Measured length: 23.0,mm
